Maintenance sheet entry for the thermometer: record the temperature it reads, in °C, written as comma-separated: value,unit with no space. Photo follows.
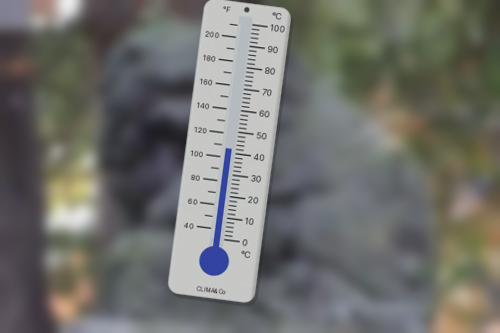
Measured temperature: 42,°C
